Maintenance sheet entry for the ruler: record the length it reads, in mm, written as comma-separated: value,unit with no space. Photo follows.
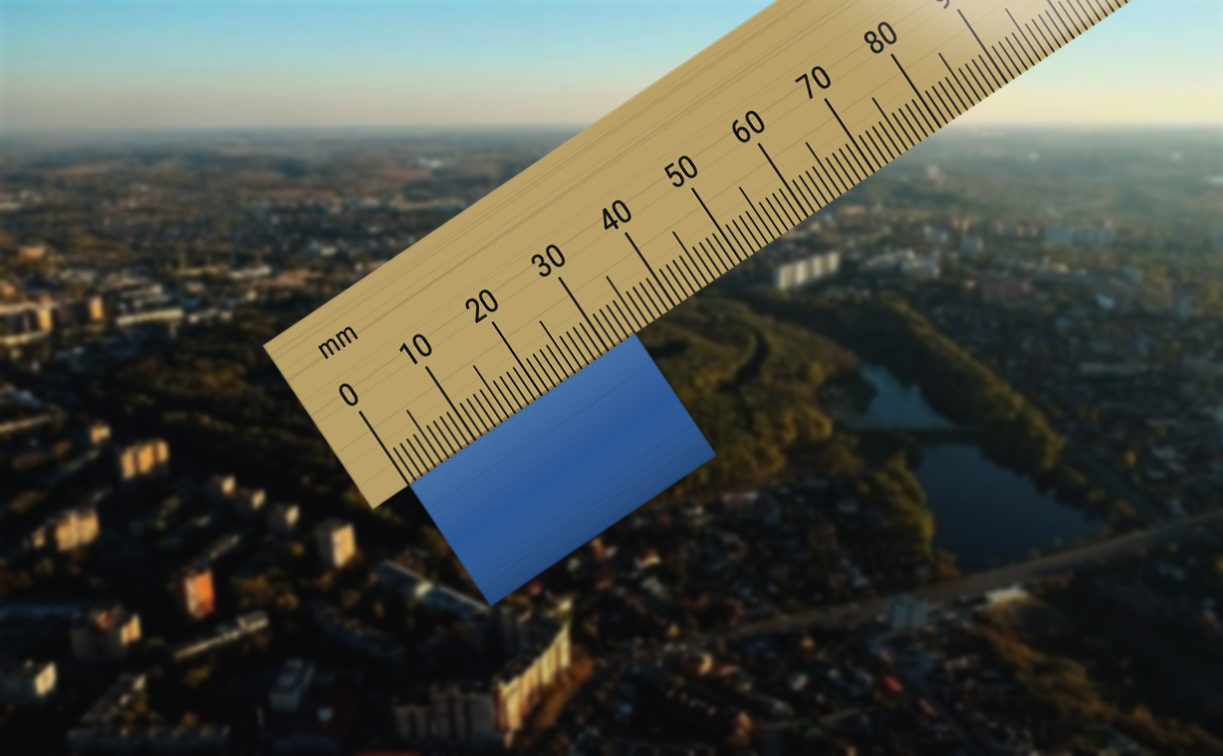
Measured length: 34,mm
